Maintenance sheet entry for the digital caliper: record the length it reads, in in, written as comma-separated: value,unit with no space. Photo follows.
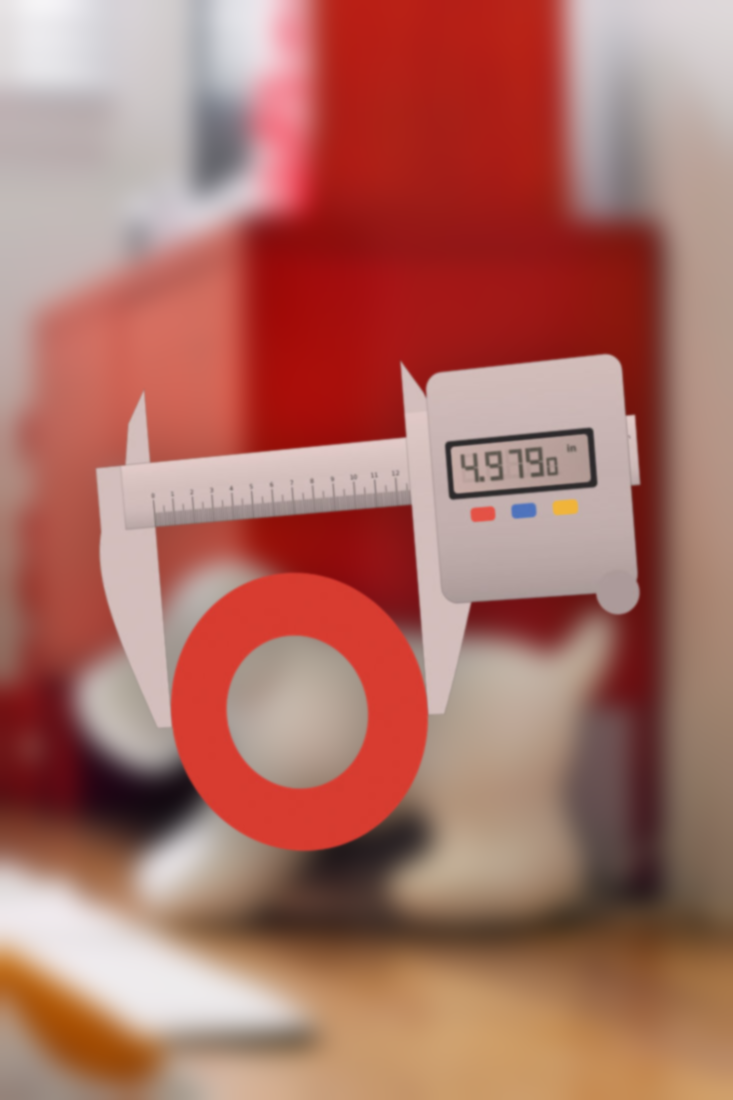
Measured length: 4.9790,in
